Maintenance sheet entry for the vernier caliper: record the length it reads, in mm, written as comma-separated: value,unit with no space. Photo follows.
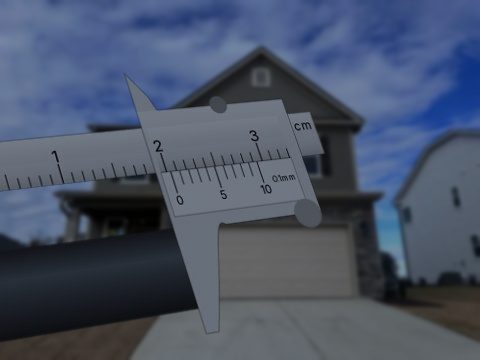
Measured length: 20.4,mm
